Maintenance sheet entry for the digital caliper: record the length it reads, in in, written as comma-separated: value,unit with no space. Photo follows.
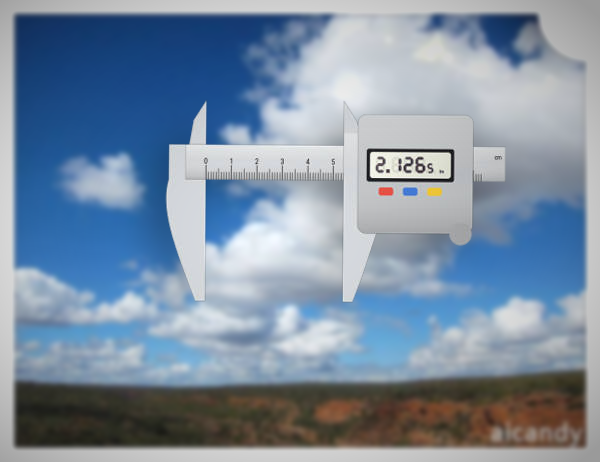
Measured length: 2.1265,in
